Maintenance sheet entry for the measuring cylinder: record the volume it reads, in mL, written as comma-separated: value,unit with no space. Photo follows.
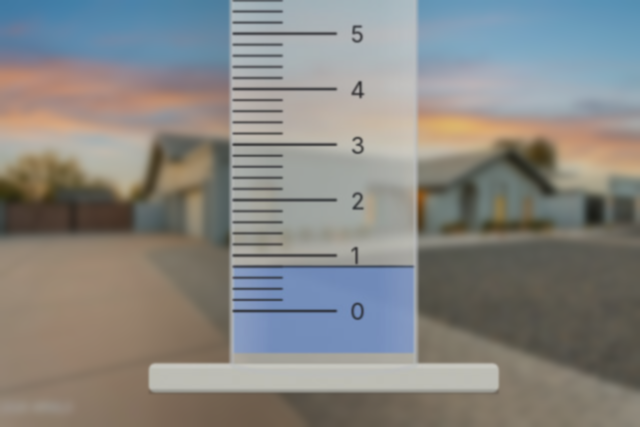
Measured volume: 0.8,mL
